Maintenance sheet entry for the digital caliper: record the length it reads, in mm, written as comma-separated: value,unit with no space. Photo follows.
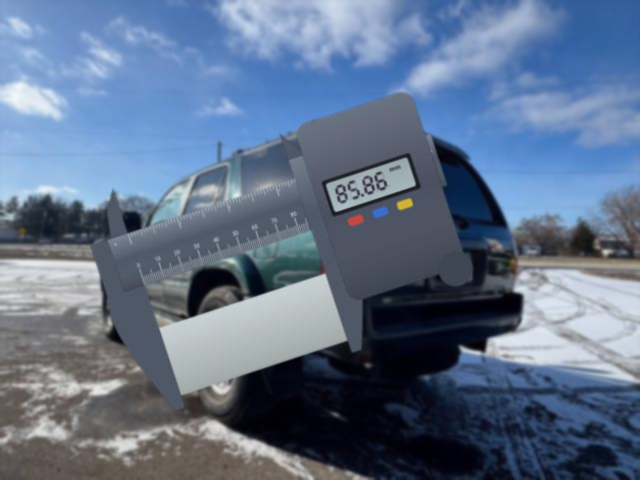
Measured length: 85.86,mm
